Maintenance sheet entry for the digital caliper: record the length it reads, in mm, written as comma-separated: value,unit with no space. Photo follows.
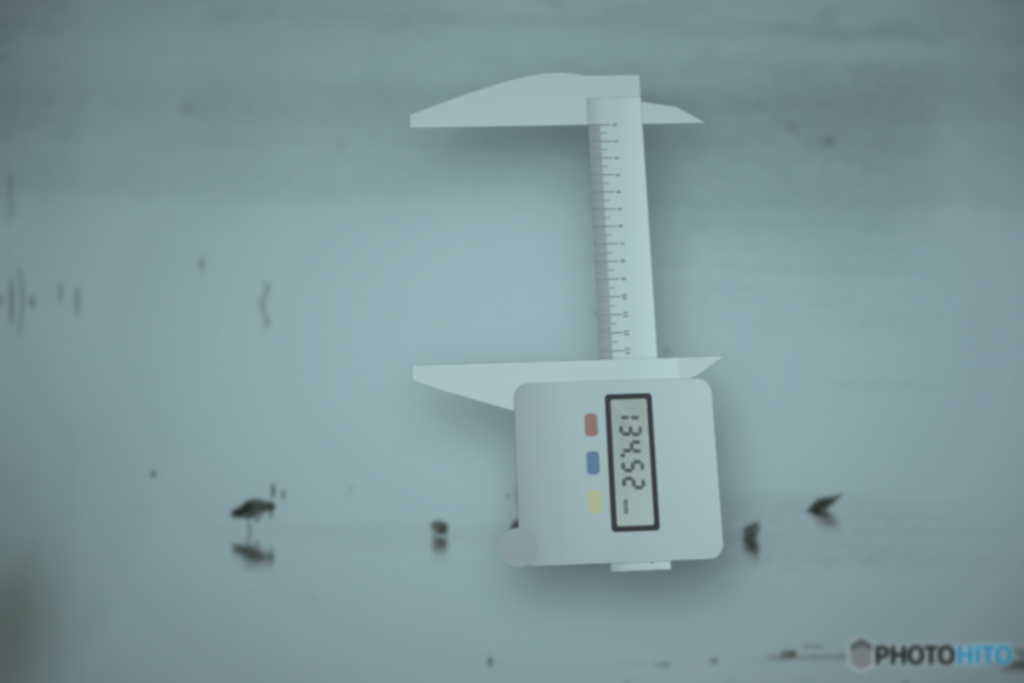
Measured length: 134.52,mm
